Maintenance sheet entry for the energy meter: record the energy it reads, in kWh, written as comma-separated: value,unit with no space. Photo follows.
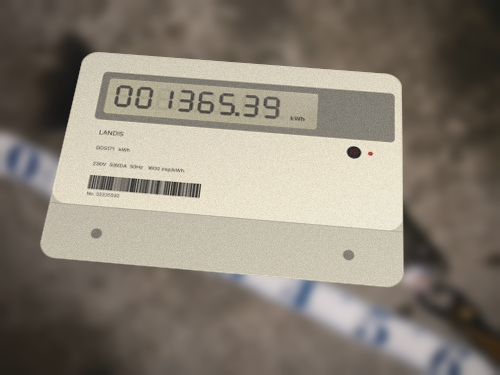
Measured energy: 1365.39,kWh
